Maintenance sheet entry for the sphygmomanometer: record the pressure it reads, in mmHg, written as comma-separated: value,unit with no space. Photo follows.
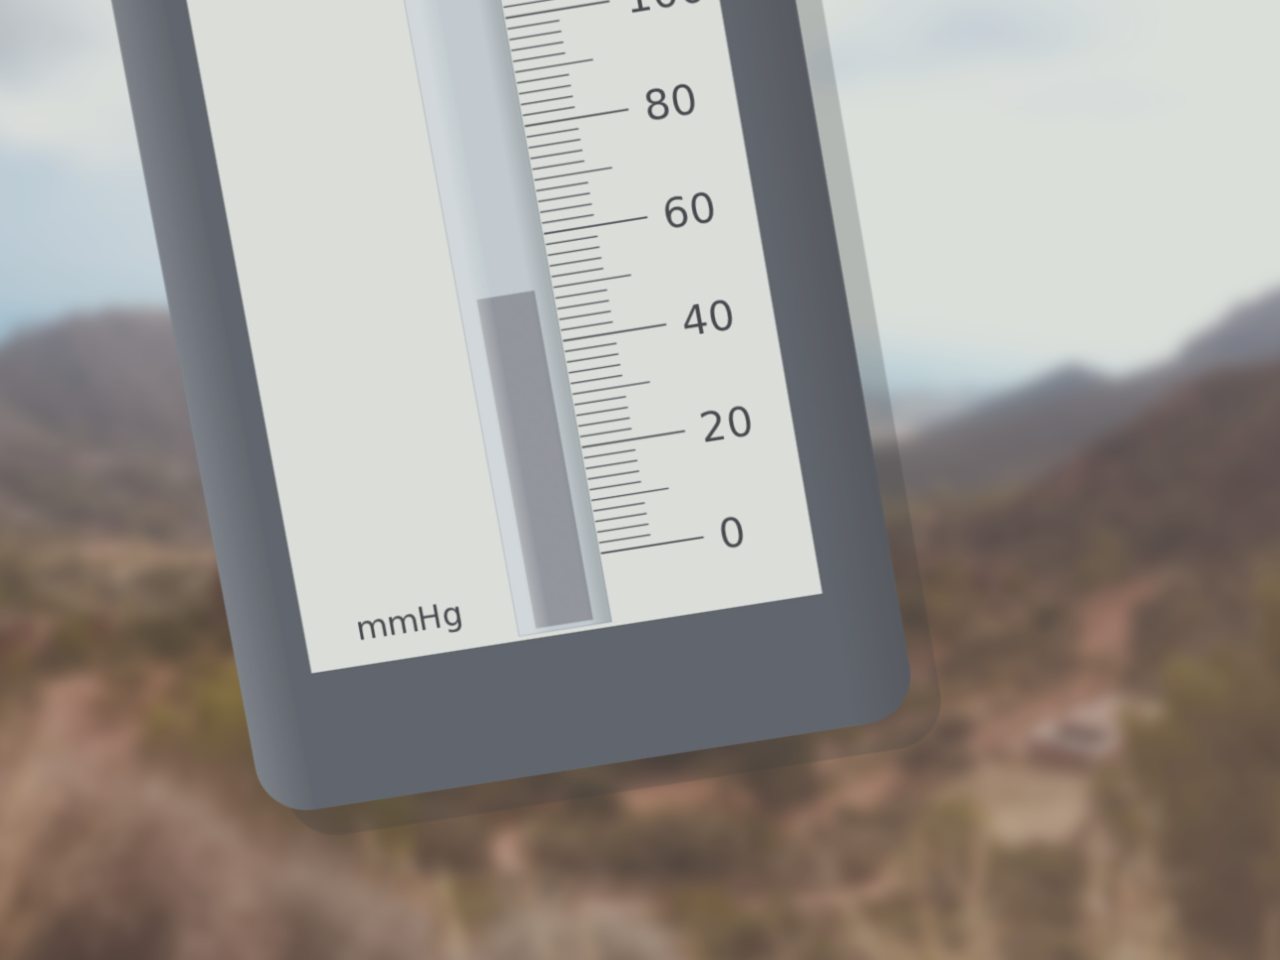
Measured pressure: 50,mmHg
